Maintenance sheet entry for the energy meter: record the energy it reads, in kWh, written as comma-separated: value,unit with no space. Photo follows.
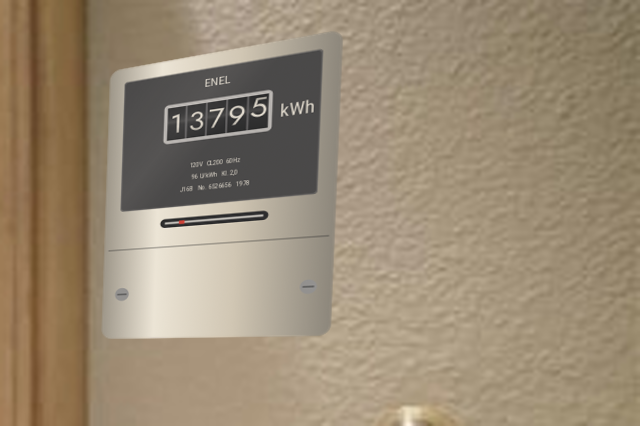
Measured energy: 13795,kWh
